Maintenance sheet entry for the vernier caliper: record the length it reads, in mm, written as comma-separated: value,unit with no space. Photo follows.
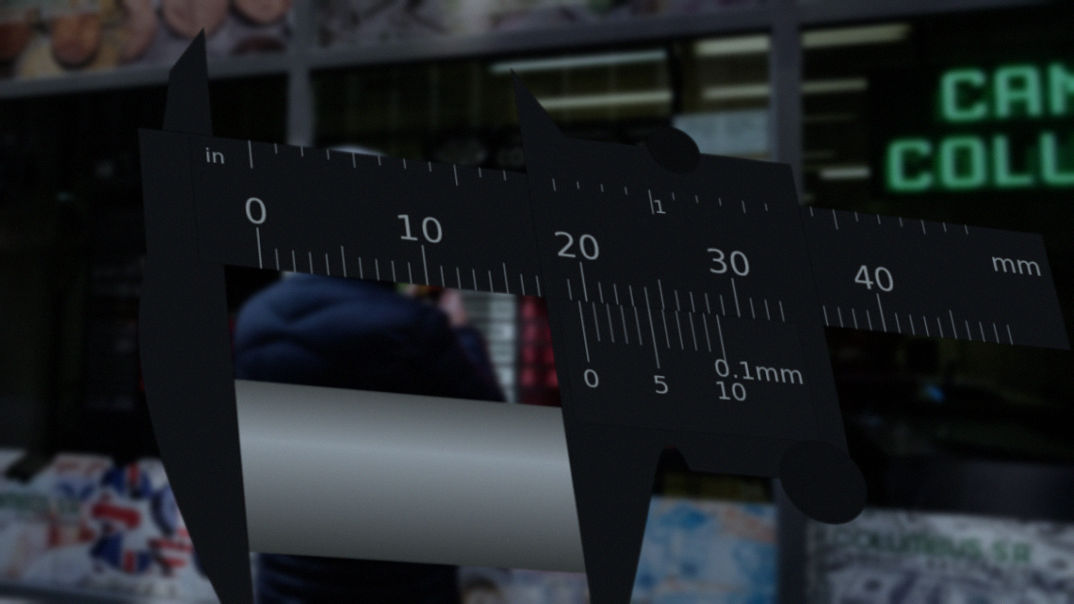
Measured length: 19.5,mm
